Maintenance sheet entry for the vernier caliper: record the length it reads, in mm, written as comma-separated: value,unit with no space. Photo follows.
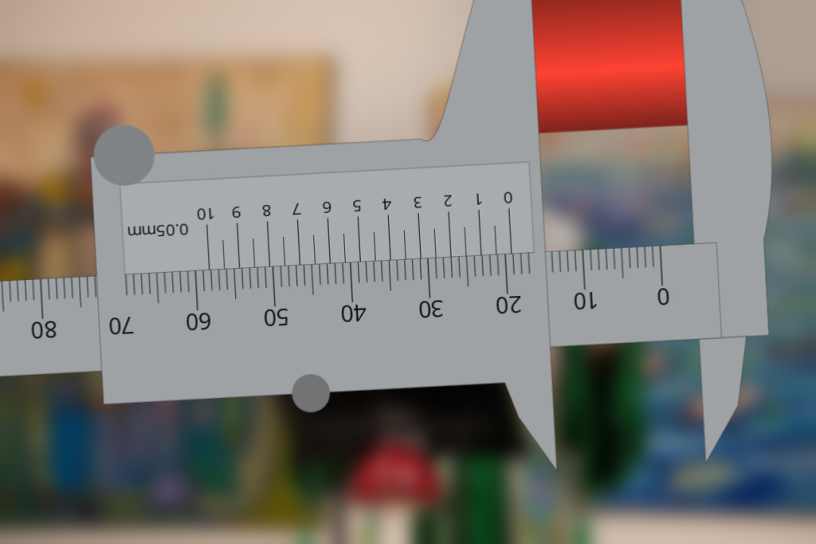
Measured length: 19.2,mm
